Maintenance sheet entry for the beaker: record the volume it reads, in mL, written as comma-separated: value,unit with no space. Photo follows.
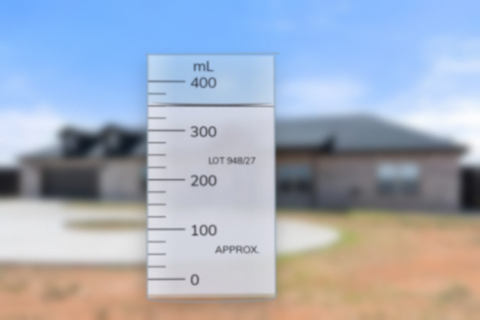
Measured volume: 350,mL
